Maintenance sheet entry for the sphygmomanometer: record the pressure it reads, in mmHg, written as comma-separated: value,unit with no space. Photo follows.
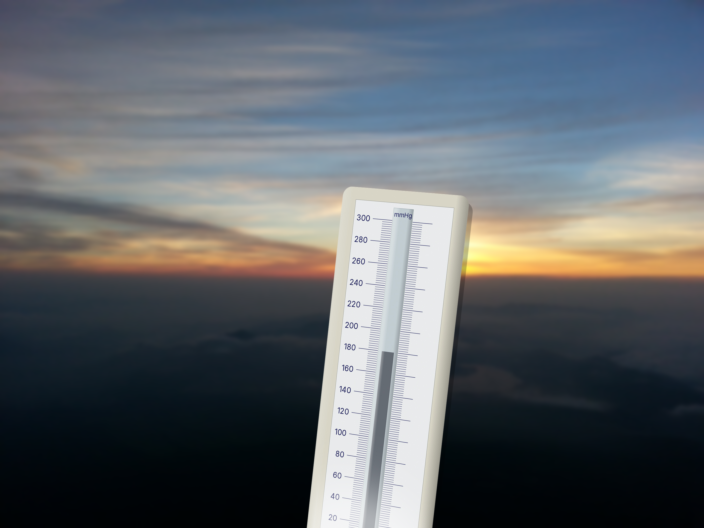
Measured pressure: 180,mmHg
